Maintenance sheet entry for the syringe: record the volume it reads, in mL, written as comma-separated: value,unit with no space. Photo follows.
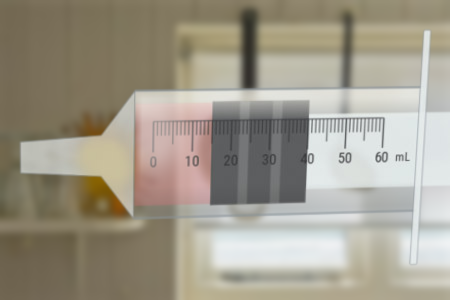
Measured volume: 15,mL
